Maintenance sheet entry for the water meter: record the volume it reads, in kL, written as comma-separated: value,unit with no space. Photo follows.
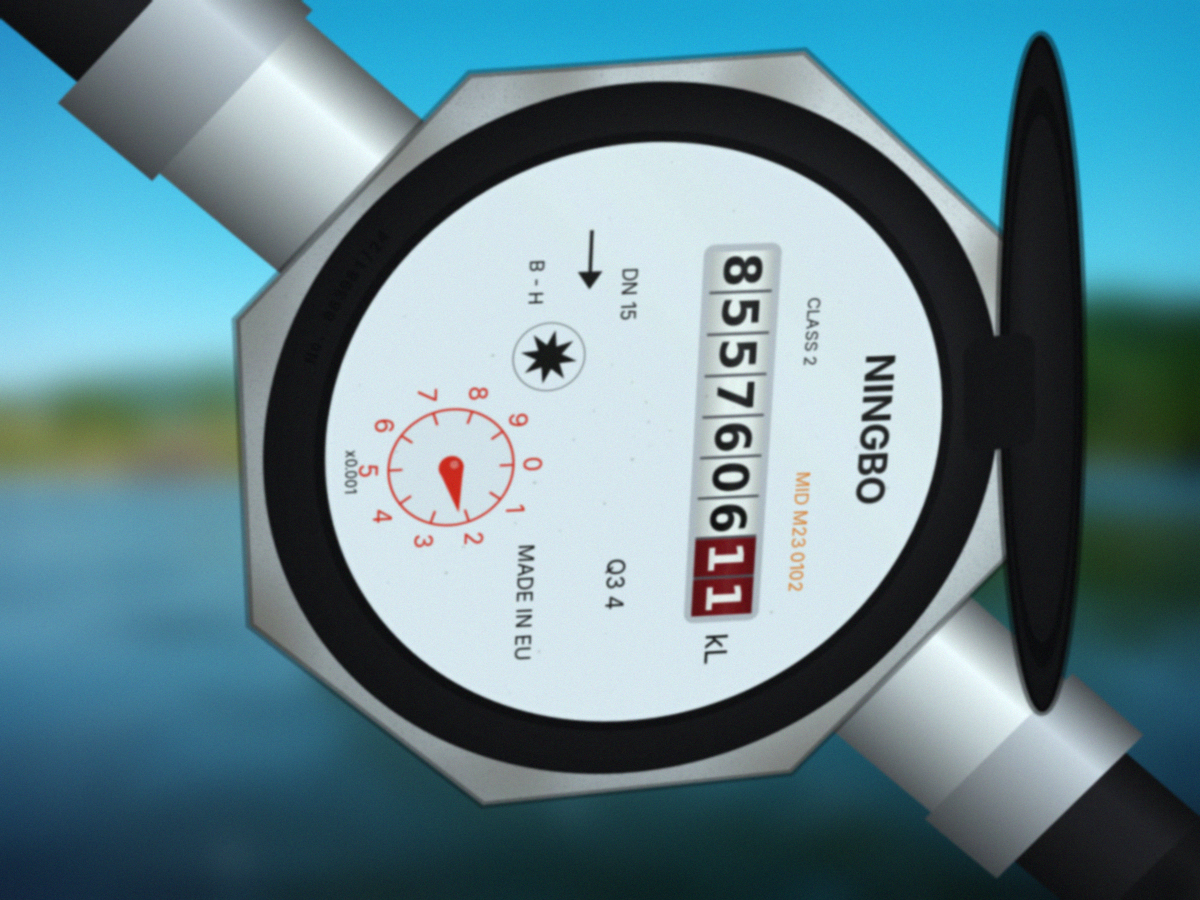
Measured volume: 8557606.112,kL
